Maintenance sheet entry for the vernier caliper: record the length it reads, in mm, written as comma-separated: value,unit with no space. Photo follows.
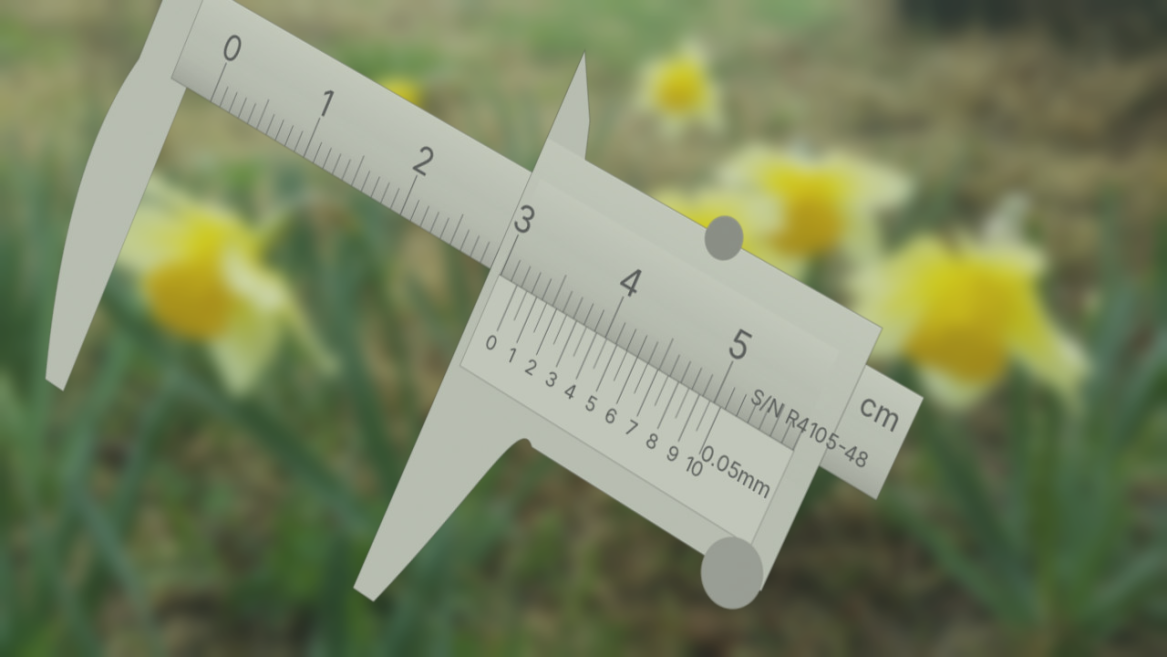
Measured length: 31.6,mm
